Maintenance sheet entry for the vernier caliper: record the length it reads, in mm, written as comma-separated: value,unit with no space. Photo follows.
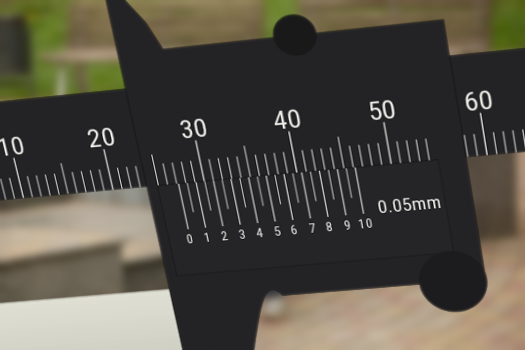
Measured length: 27.2,mm
